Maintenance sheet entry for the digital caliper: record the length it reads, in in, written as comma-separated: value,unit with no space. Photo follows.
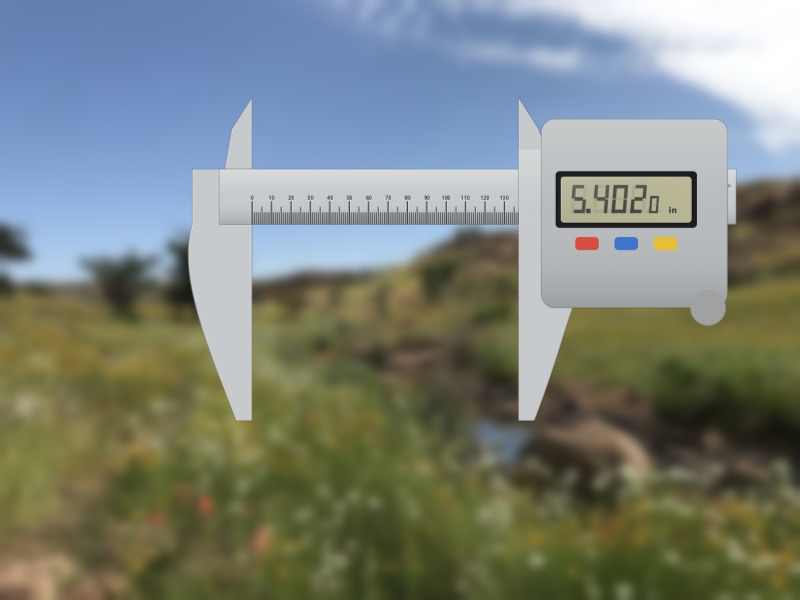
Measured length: 5.4020,in
